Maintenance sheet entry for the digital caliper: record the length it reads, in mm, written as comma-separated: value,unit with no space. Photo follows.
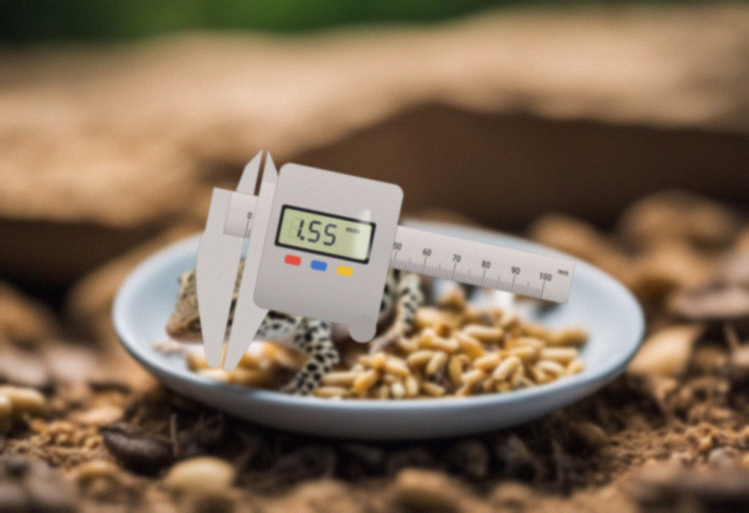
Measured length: 1.55,mm
